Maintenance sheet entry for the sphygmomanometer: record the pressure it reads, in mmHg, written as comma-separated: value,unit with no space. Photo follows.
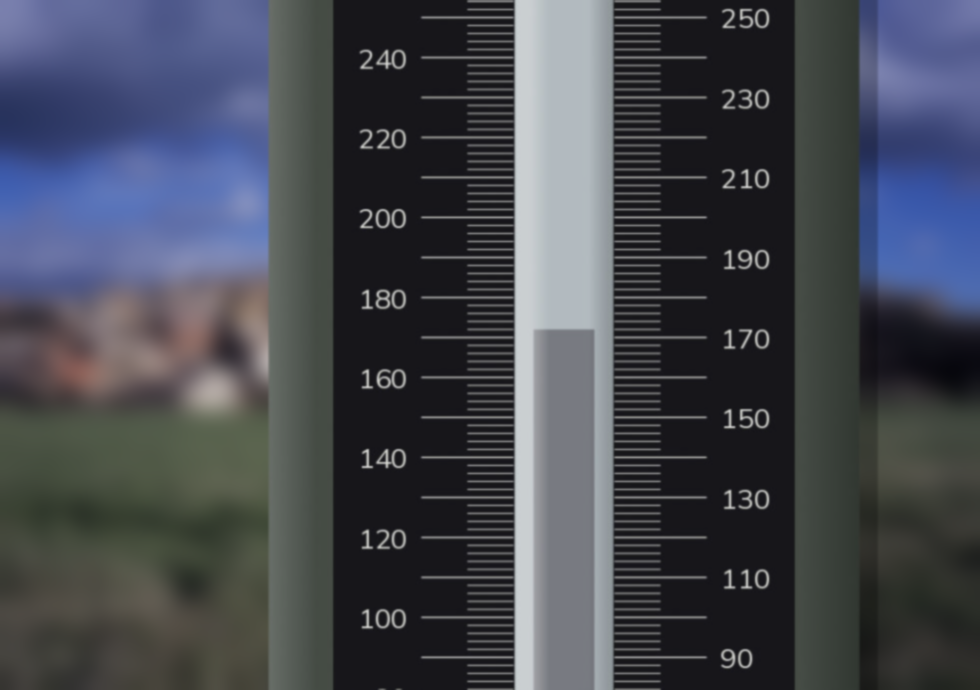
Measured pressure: 172,mmHg
